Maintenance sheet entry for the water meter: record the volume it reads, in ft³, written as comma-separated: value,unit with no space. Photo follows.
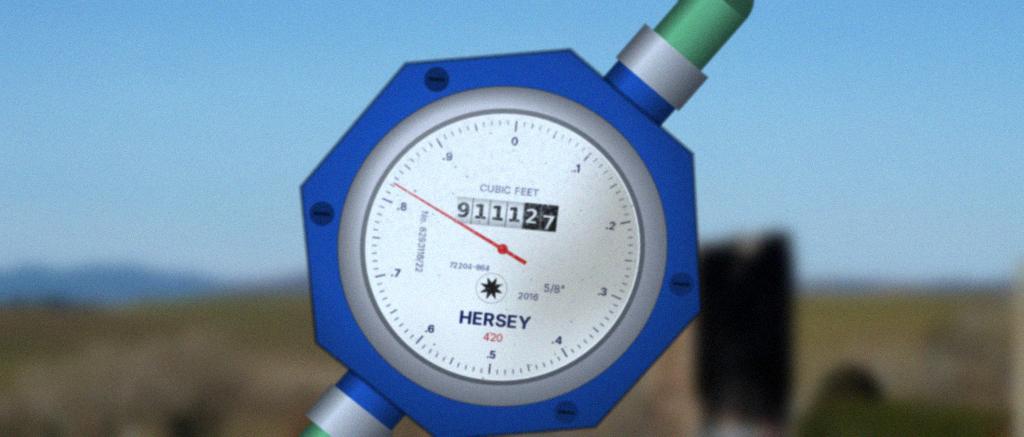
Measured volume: 911126.82,ft³
